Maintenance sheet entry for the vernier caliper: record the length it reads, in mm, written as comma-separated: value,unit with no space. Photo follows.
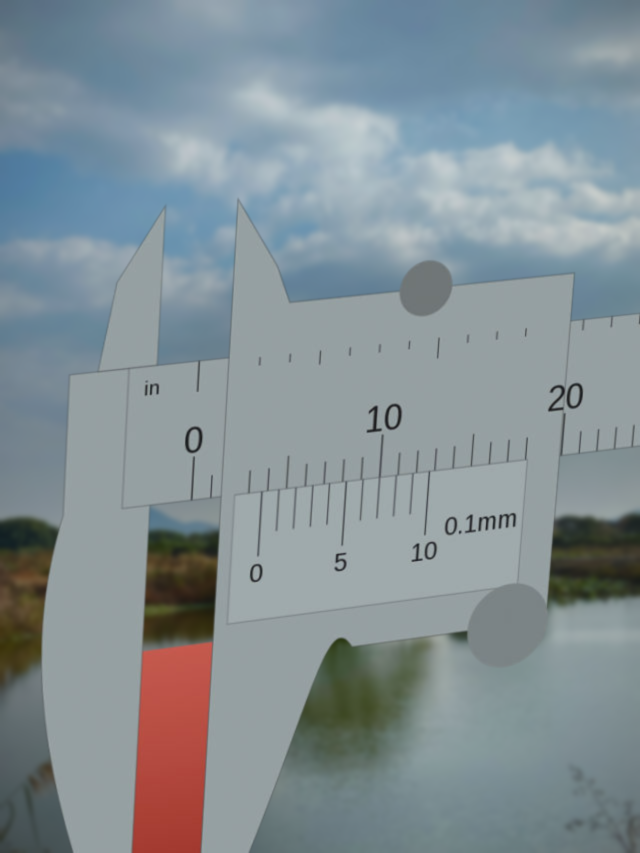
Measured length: 3.7,mm
